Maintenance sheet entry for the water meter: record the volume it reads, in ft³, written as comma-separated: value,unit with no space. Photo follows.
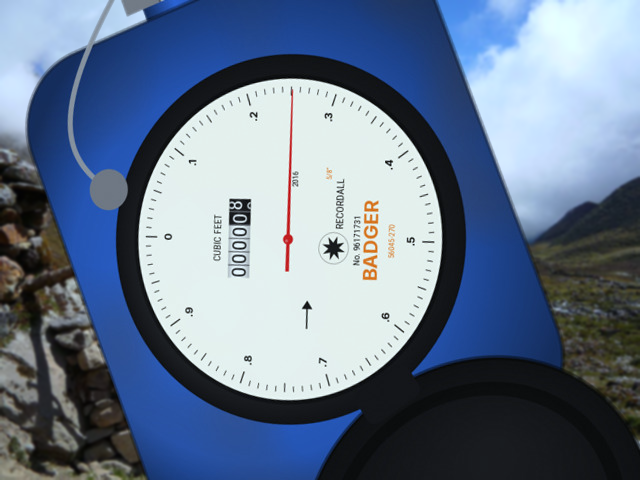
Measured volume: 8.25,ft³
